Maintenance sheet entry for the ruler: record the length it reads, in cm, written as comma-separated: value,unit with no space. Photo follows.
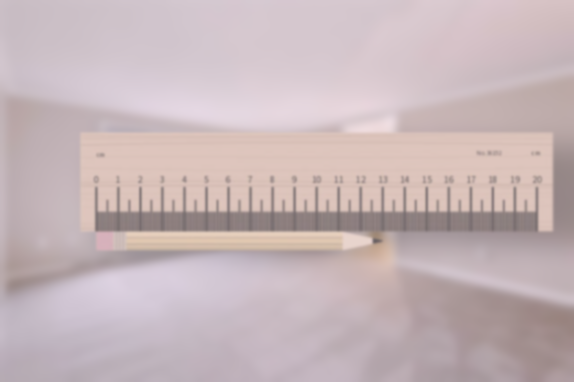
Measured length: 13,cm
